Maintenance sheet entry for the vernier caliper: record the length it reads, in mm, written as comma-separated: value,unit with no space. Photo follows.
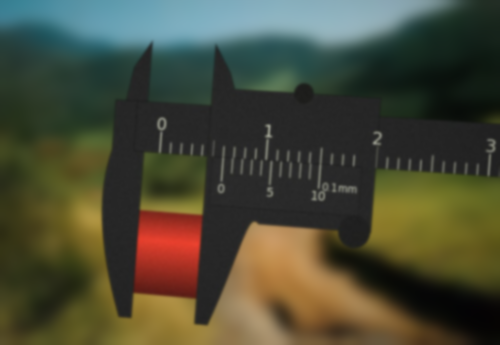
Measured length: 6.0,mm
